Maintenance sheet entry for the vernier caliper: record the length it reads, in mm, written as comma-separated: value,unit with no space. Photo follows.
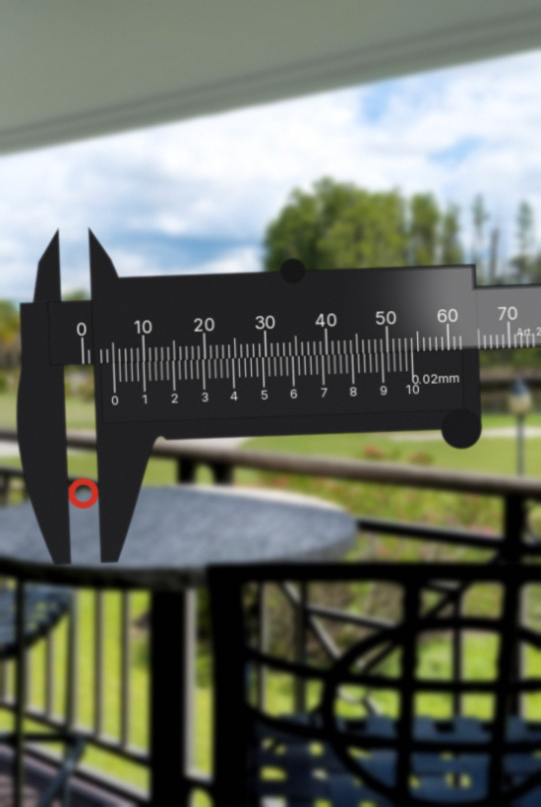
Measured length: 5.0,mm
